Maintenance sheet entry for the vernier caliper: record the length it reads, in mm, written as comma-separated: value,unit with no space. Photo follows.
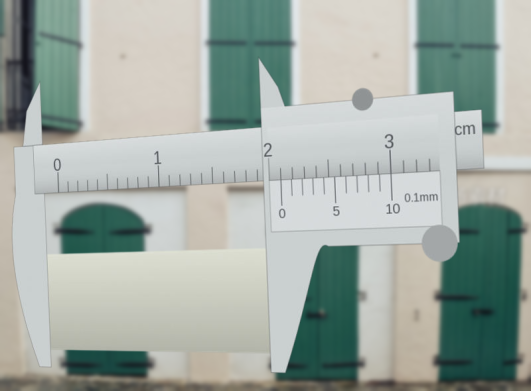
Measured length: 21.0,mm
